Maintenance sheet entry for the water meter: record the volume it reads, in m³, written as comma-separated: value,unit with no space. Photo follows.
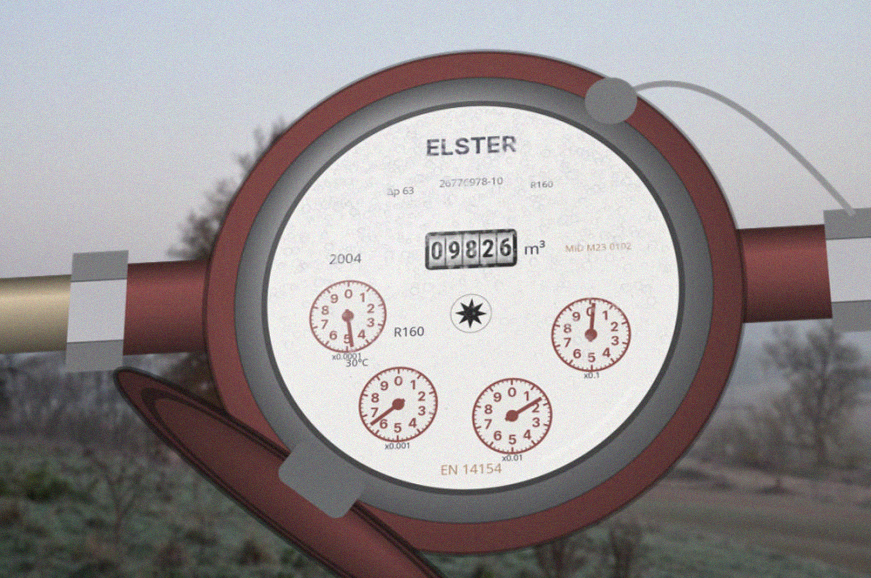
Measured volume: 9826.0164,m³
